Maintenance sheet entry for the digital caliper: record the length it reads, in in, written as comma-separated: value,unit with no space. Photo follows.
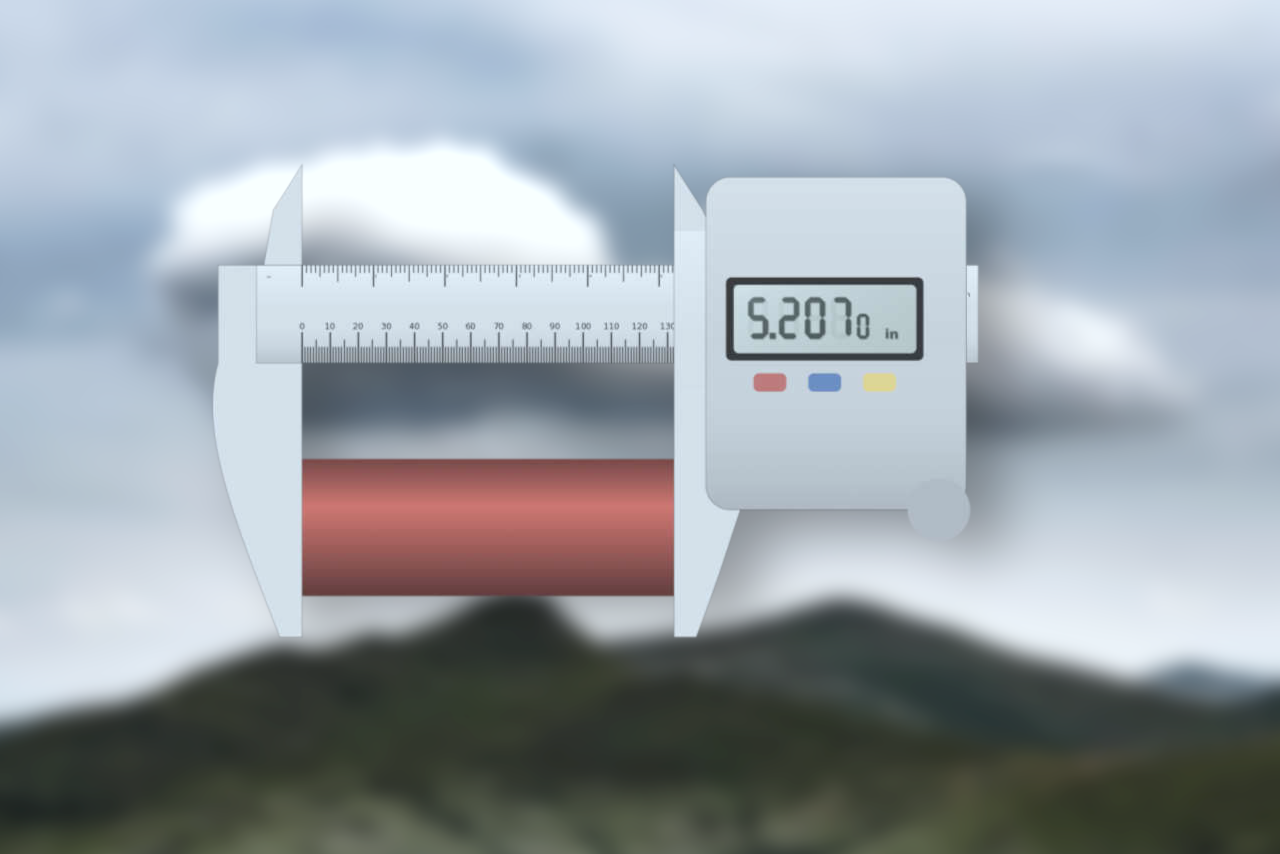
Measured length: 5.2070,in
